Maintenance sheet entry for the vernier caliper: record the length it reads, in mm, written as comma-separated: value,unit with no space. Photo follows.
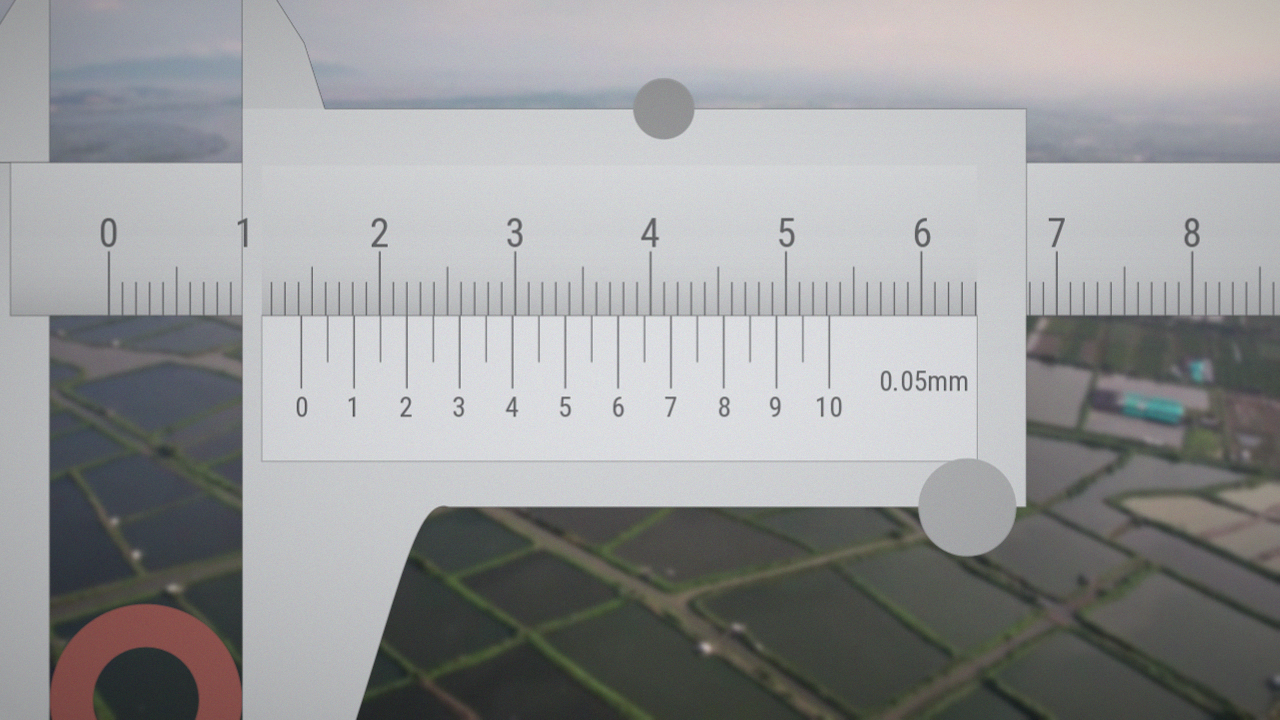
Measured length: 14.2,mm
